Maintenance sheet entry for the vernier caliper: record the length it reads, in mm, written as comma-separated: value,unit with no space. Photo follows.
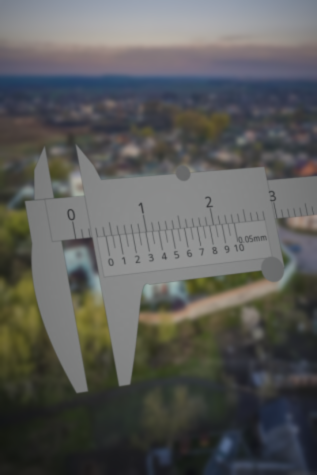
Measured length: 4.2,mm
